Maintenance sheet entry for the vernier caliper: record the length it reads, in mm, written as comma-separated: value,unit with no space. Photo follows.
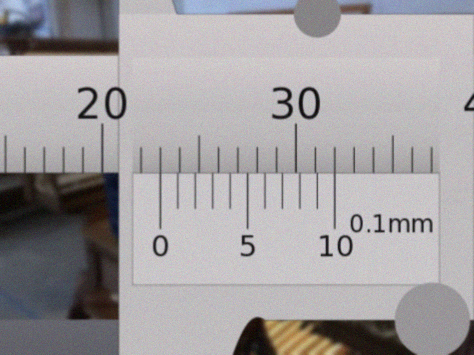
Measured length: 23.0,mm
